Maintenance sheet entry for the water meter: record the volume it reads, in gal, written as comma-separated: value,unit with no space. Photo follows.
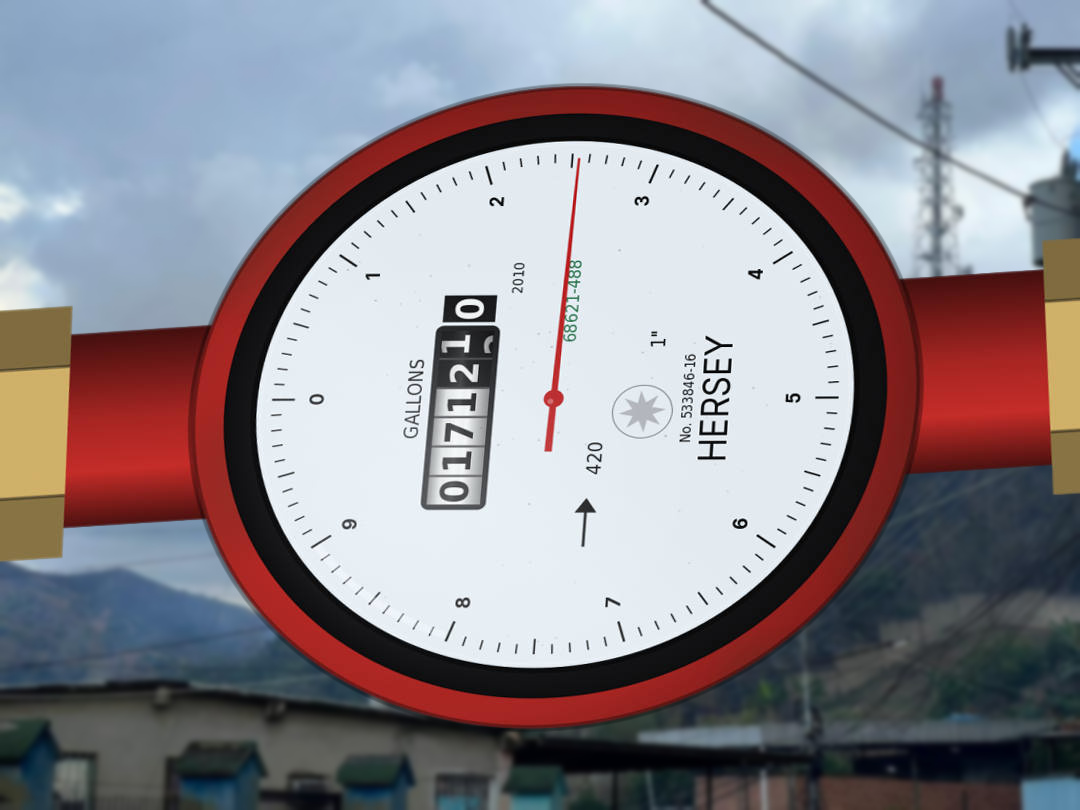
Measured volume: 171212.5,gal
